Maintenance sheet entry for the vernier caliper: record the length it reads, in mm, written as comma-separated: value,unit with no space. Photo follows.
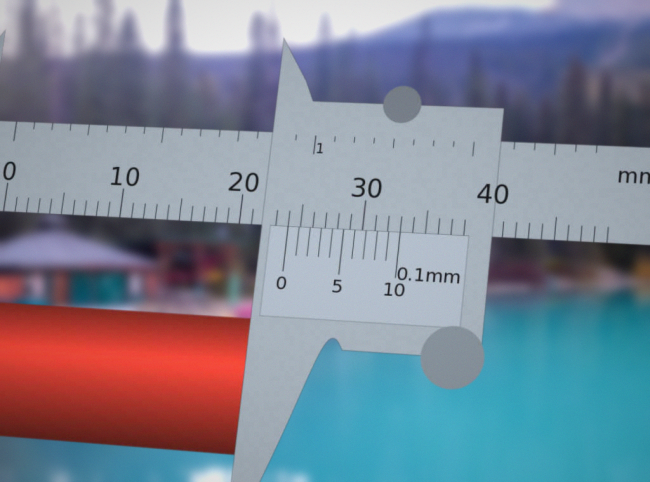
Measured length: 24.0,mm
